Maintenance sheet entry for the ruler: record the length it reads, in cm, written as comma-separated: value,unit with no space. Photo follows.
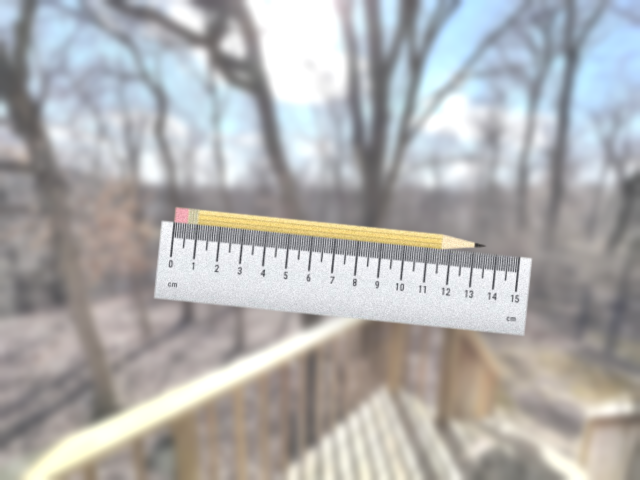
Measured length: 13.5,cm
